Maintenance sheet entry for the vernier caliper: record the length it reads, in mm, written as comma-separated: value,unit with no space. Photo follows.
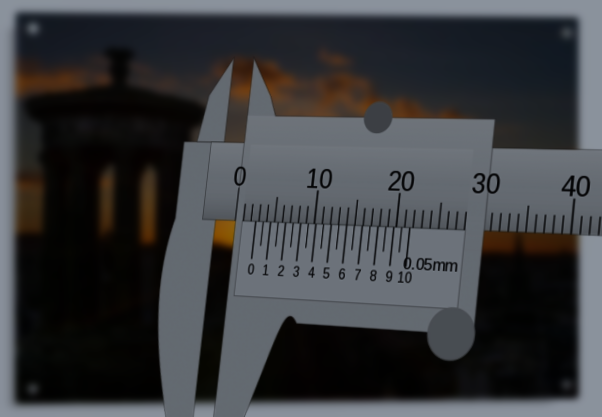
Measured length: 2.6,mm
